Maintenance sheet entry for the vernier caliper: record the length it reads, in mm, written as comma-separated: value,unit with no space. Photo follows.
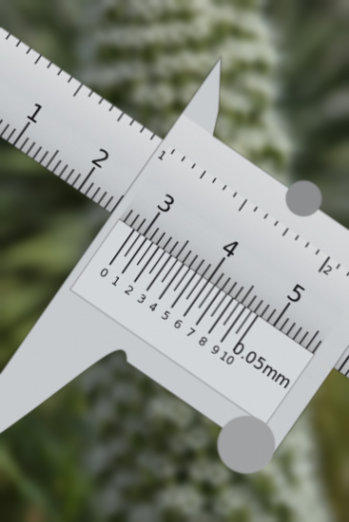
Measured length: 28.6,mm
